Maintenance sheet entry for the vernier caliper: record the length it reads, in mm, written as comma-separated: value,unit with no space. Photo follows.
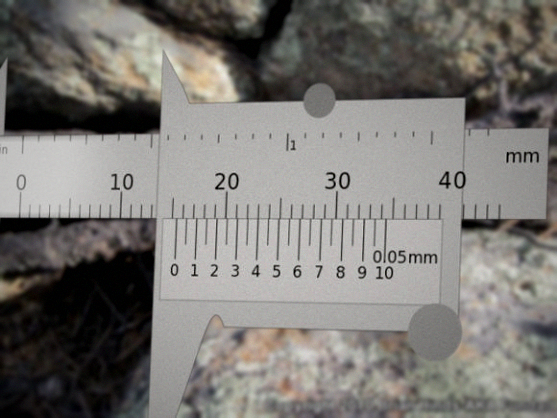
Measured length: 15.4,mm
